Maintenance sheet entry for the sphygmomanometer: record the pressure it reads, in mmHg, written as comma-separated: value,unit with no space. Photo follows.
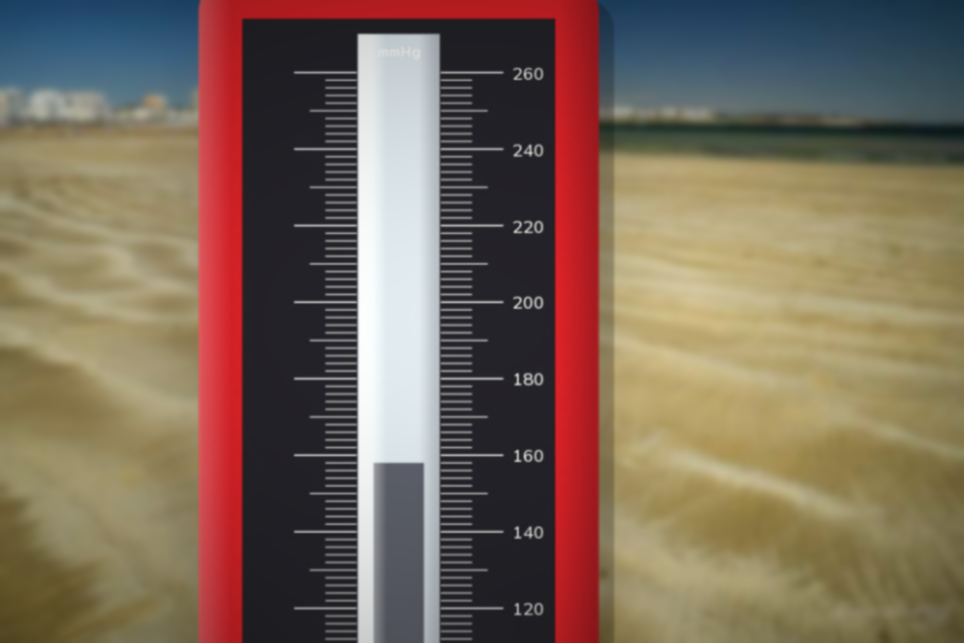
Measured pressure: 158,mmHg
